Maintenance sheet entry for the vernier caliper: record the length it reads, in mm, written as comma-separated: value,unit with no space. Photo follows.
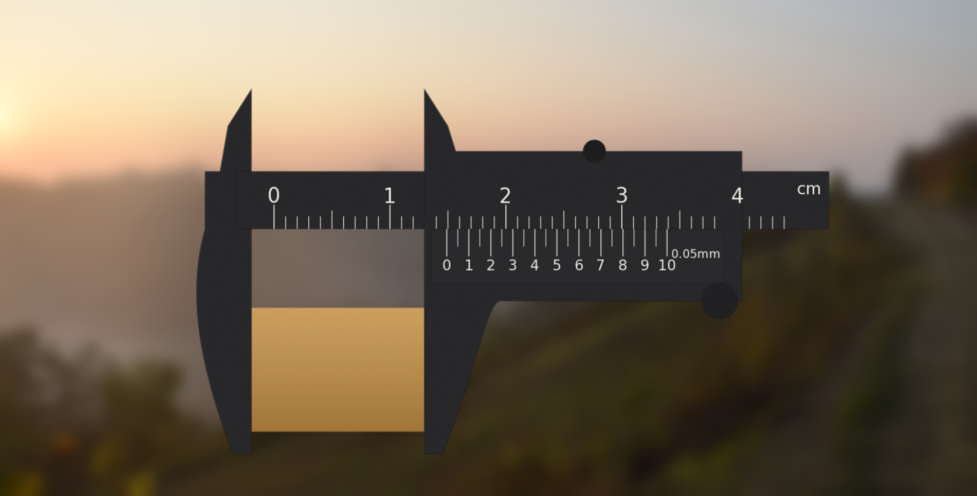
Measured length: 14.9,mm
